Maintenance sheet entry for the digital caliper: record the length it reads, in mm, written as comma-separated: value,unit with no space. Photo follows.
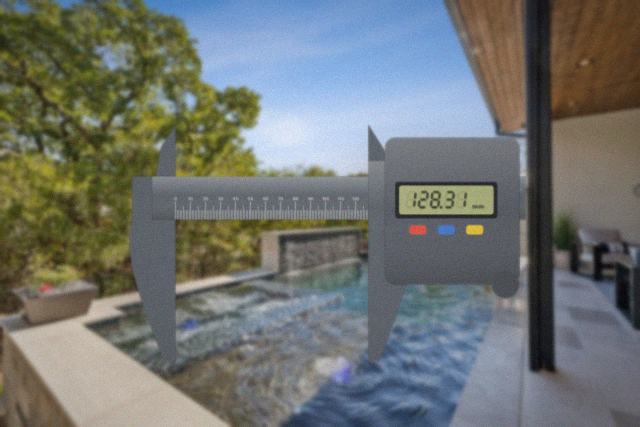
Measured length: 128.31,mm
